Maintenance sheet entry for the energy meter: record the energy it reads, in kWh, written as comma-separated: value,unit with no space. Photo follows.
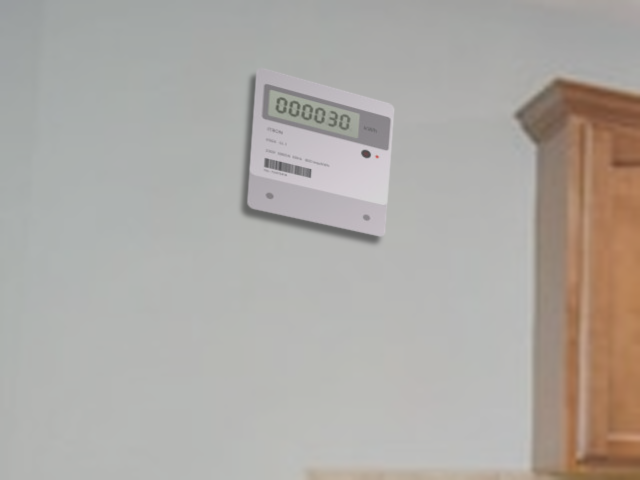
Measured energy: 30,kWh
